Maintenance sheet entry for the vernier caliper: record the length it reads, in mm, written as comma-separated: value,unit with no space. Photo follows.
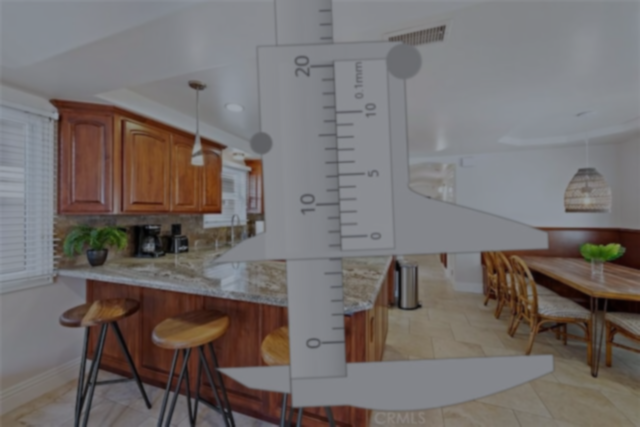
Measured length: 7.6,mm
